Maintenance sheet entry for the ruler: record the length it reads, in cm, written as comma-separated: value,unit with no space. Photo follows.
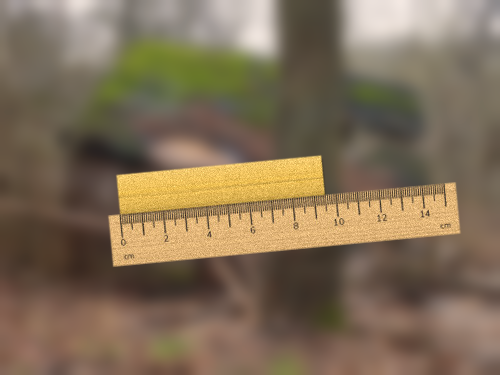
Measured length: 9.5,cm
